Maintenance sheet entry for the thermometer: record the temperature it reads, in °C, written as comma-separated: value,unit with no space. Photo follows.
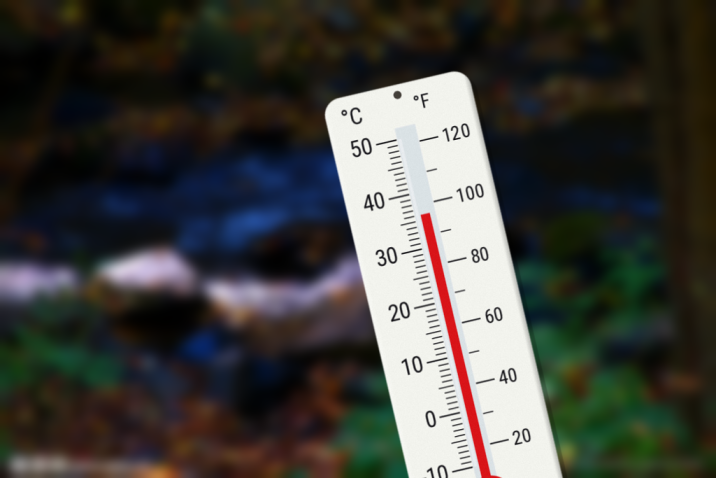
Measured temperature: 36,°C
